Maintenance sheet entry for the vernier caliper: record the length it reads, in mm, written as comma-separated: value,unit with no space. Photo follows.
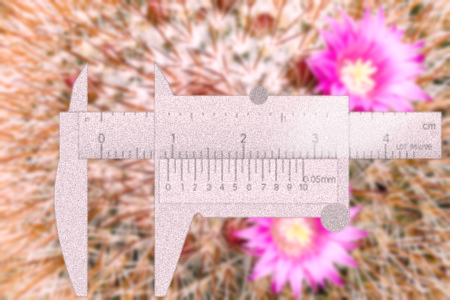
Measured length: 9.4,mm
